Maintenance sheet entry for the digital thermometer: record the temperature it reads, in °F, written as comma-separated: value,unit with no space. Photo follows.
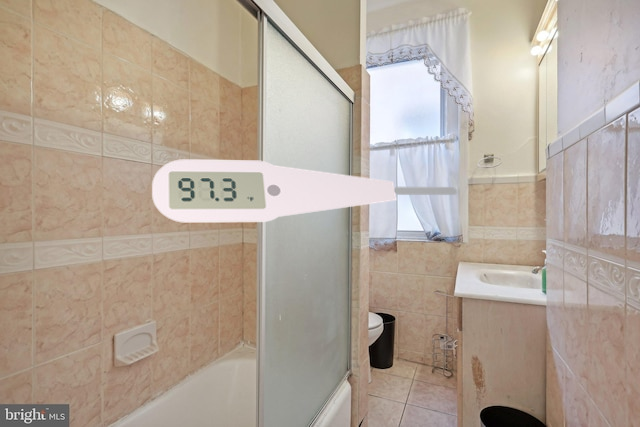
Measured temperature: 97.3,°F
